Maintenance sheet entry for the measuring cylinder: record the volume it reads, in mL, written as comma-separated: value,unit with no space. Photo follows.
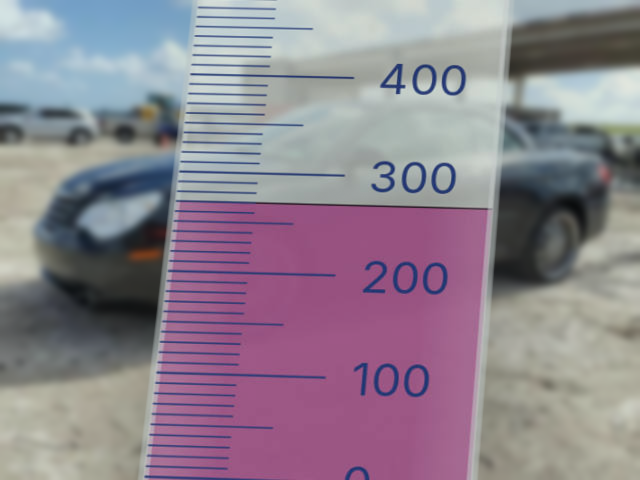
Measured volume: 270,mL
